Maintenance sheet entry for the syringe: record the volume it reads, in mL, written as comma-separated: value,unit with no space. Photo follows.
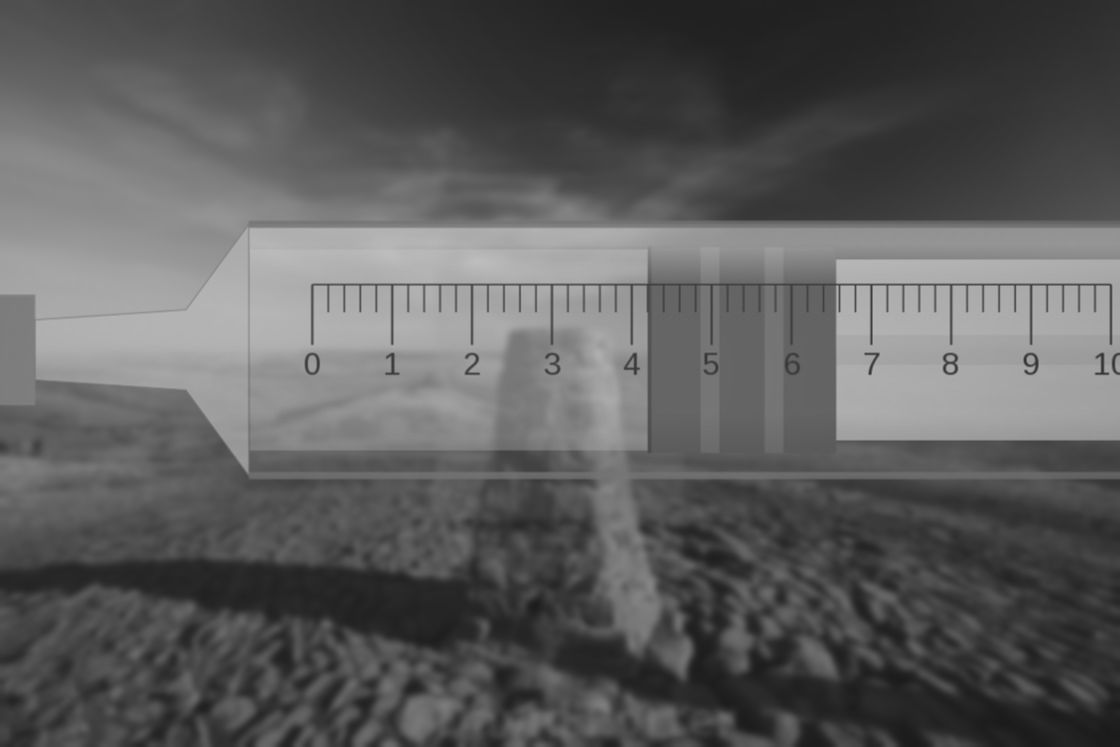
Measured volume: 4.2,mL
